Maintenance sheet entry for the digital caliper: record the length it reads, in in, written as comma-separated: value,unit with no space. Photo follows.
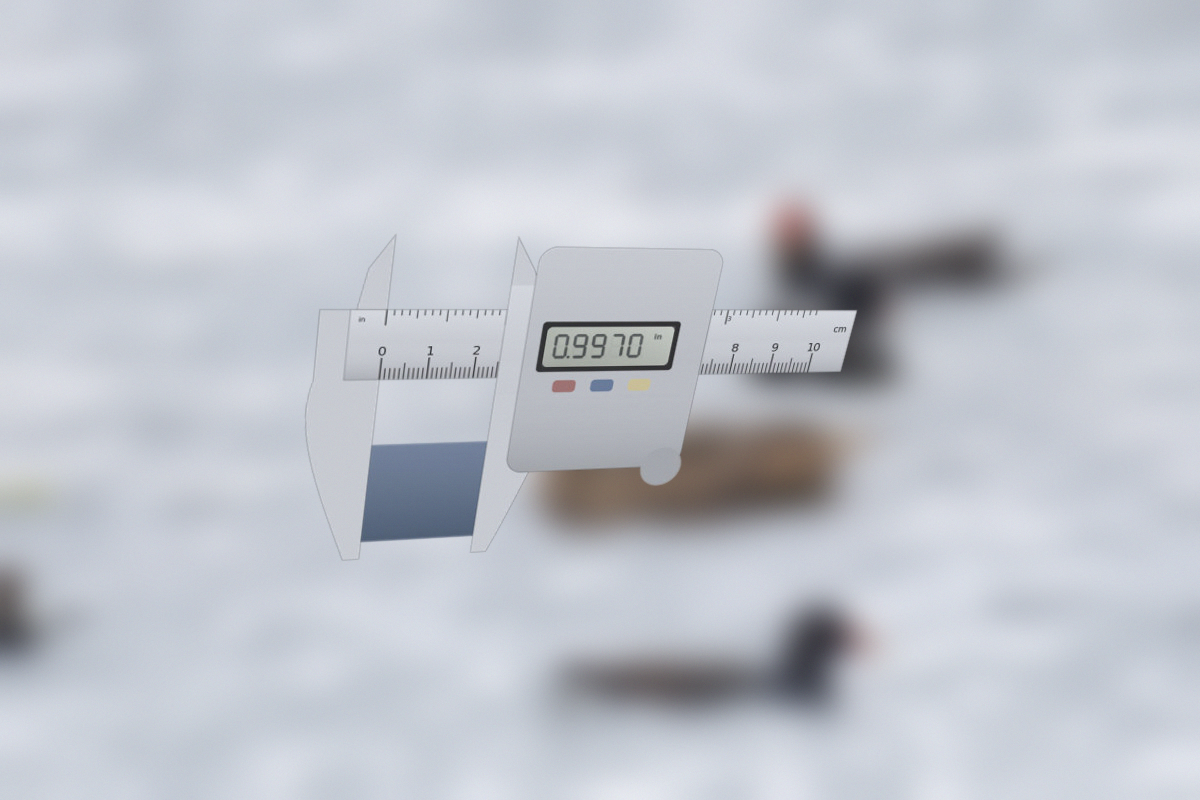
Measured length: 0.9970,in
